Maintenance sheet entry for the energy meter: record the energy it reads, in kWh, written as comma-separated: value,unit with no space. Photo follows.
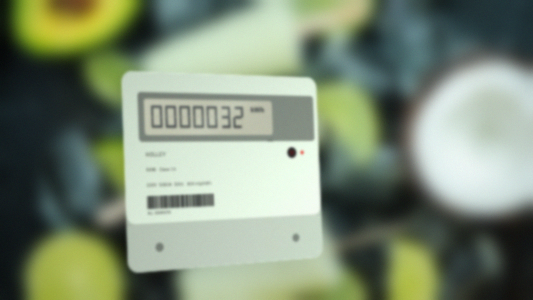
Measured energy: 32,kWh
